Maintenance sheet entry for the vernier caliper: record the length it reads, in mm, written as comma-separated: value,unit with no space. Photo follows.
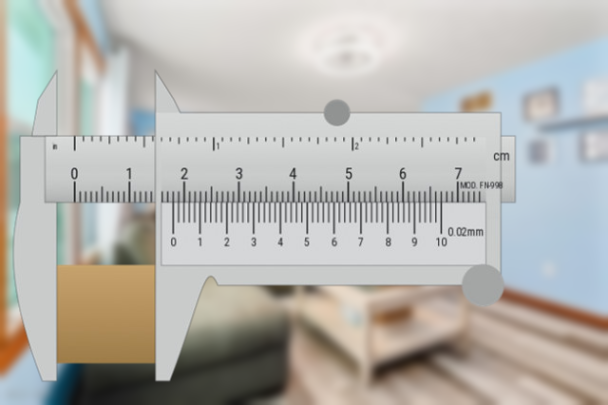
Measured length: 18.0,mm
